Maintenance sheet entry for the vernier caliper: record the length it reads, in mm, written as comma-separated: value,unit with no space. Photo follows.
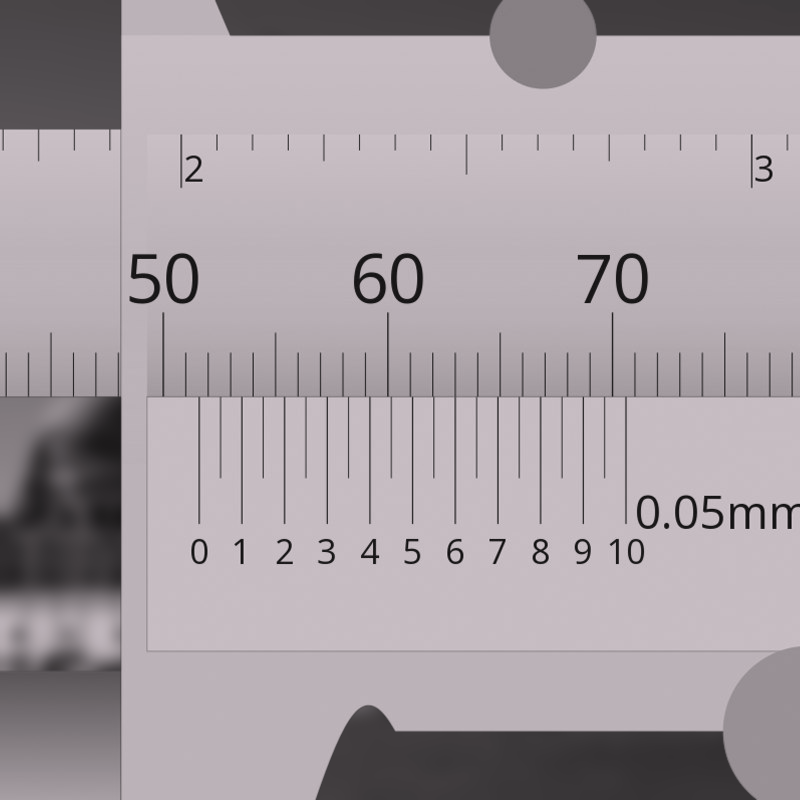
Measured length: 51.6,mm
